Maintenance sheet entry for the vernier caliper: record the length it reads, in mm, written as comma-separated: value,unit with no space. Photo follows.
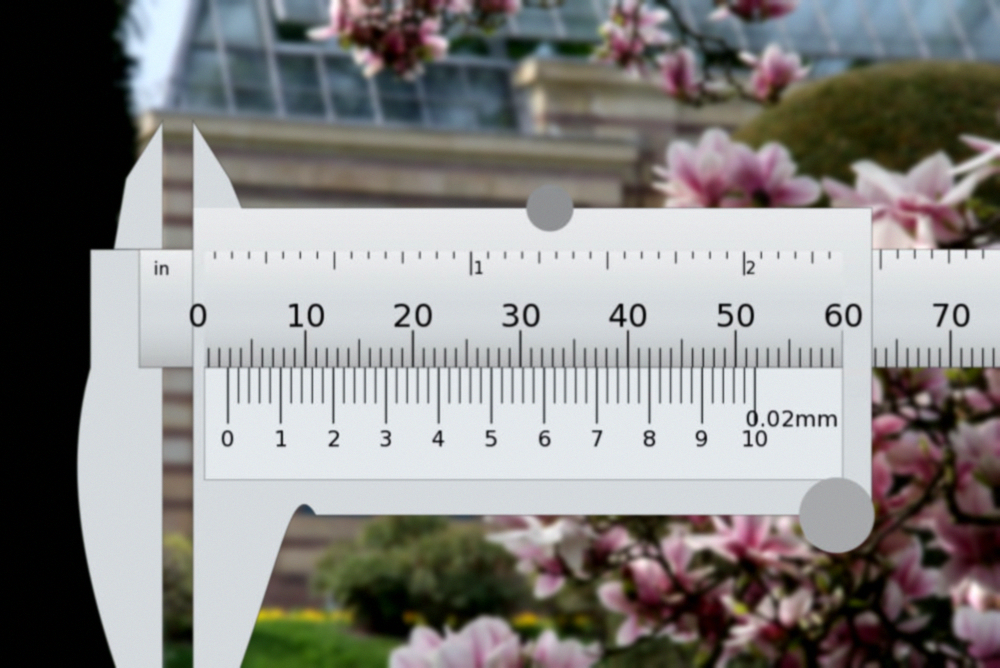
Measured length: 2.8,mm
